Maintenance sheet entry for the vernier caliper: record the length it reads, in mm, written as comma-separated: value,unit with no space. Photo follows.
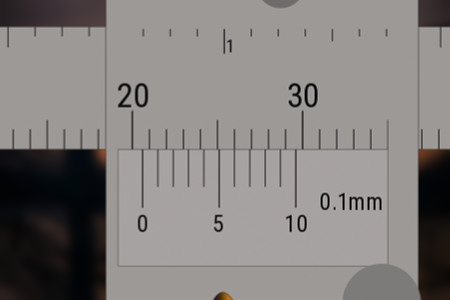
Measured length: 20.6,mm
